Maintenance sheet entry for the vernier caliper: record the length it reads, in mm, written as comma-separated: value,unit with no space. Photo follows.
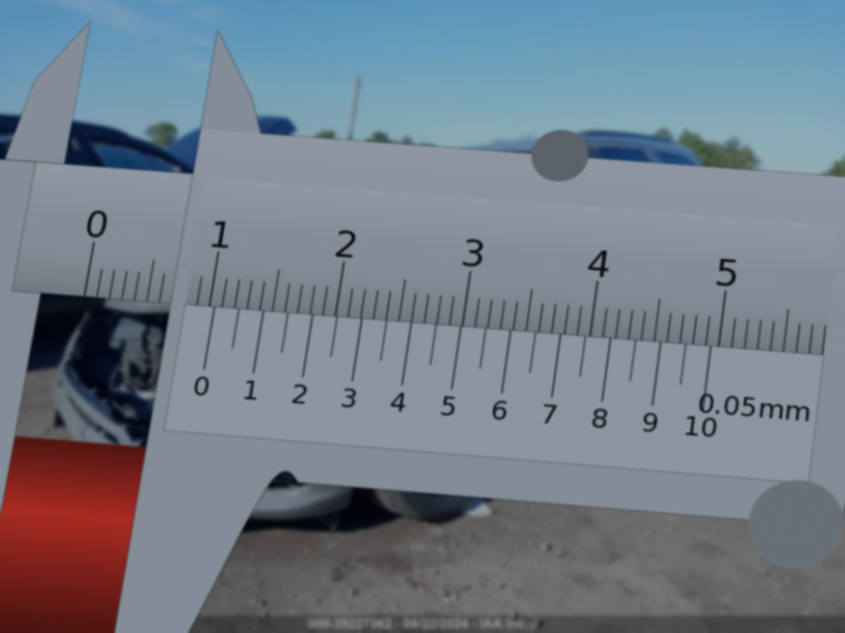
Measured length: 10.4,mm
